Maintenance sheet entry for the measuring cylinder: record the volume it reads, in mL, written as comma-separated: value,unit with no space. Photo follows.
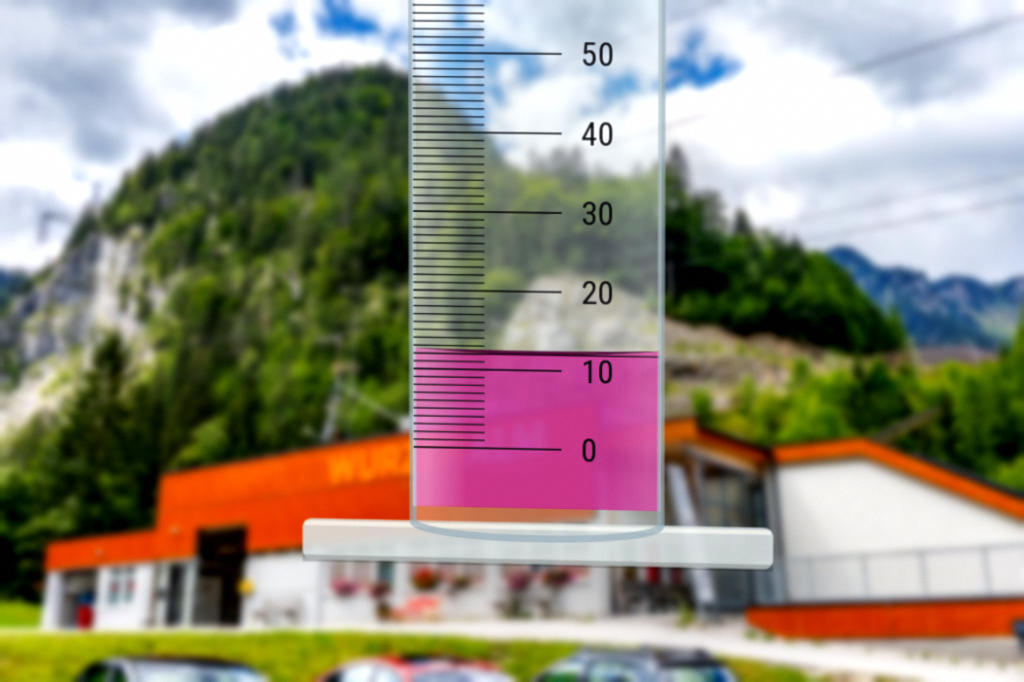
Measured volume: 12,mL
